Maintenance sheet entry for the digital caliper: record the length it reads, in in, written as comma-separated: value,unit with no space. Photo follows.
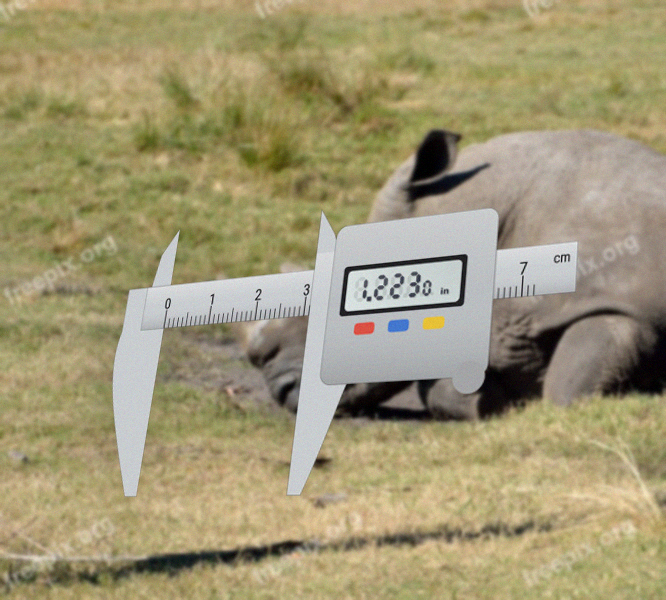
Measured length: 1.2230,in
